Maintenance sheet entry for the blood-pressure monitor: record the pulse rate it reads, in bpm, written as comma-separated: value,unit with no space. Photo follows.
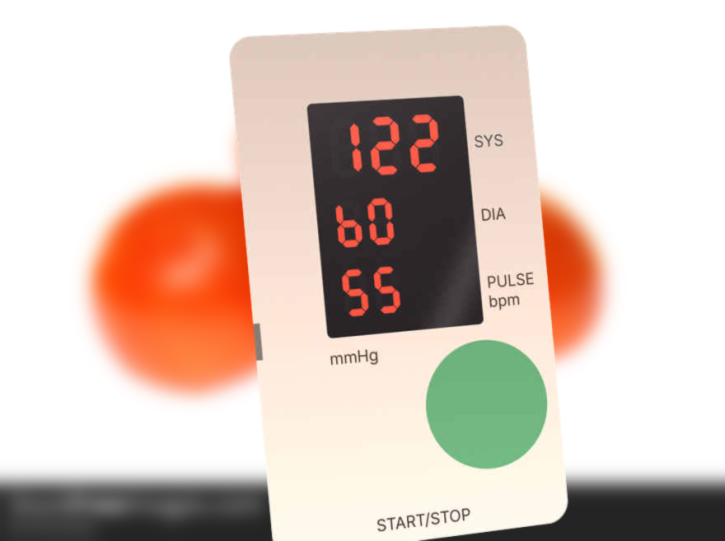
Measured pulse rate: 55,bpm
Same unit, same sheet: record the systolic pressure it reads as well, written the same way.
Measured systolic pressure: 122,mmHg
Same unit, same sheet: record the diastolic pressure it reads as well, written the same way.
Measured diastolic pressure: 60,mmHg
